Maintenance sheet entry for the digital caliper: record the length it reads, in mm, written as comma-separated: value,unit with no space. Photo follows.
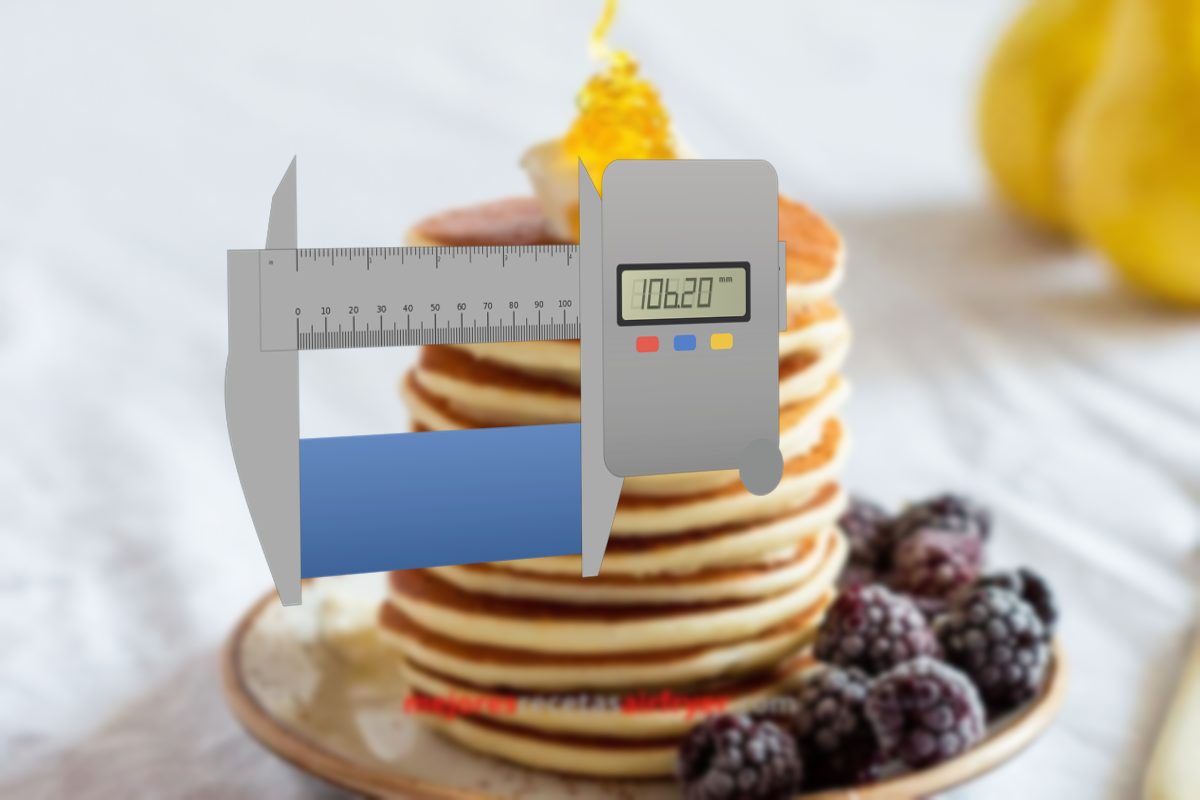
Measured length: 106.20,mm
